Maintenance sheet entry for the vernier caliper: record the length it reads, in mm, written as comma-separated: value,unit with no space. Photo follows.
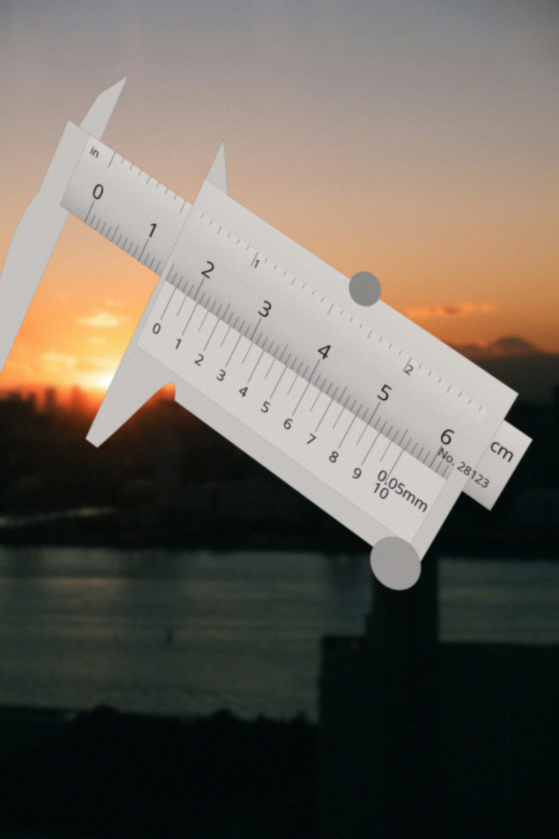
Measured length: 16.8,mm
